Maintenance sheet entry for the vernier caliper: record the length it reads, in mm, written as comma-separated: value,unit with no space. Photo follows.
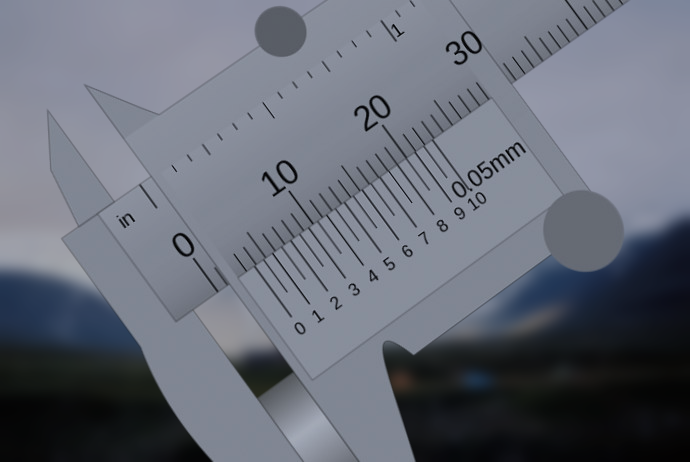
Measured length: 3.8,mm
